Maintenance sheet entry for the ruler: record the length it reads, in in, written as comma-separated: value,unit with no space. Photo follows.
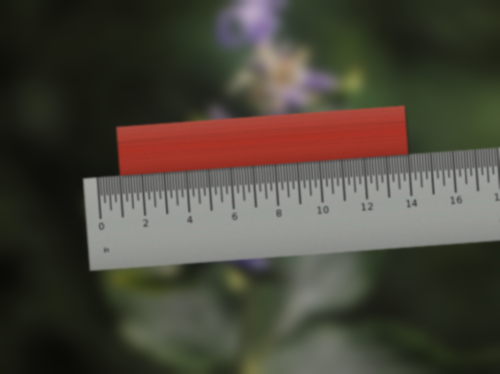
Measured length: 13,in
